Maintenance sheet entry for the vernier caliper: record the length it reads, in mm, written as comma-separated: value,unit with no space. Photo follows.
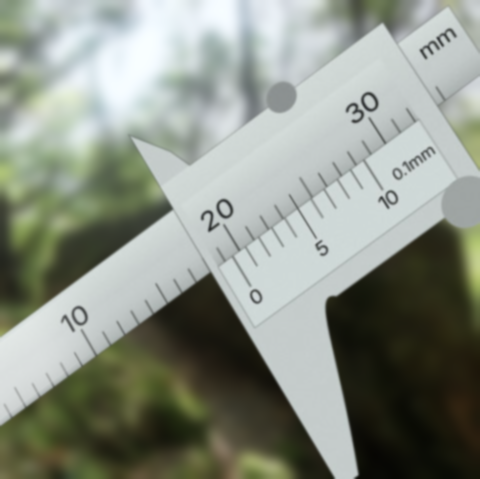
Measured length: 19.5,mm
